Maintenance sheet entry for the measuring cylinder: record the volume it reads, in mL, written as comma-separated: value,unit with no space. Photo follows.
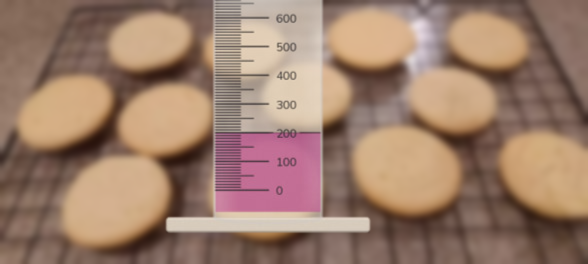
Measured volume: 200,mL
